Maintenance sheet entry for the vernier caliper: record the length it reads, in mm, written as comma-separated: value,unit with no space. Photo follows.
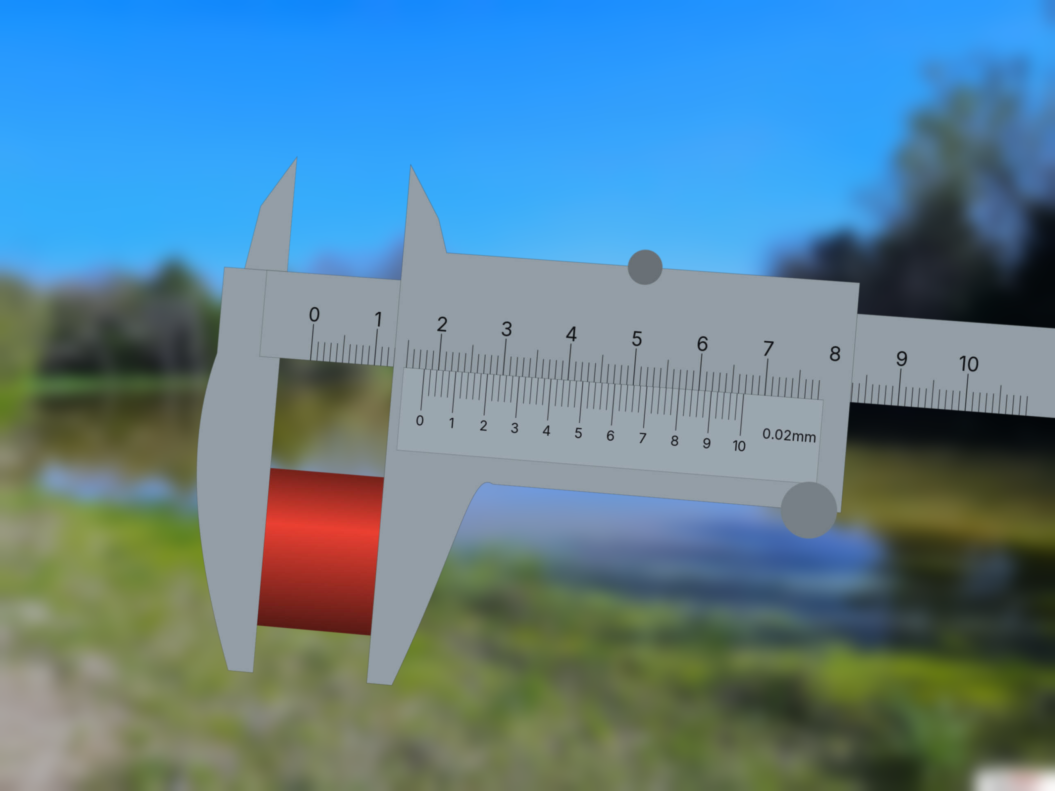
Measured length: 17.8,mm
